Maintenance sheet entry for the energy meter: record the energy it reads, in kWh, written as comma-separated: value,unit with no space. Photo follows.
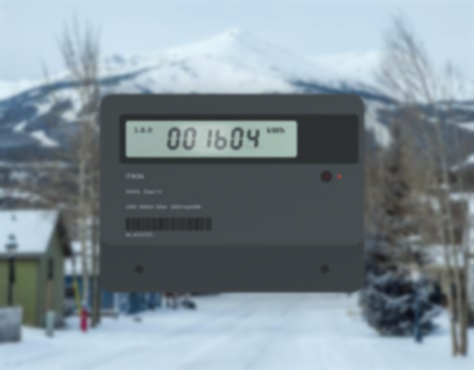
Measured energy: 1604,kWh
